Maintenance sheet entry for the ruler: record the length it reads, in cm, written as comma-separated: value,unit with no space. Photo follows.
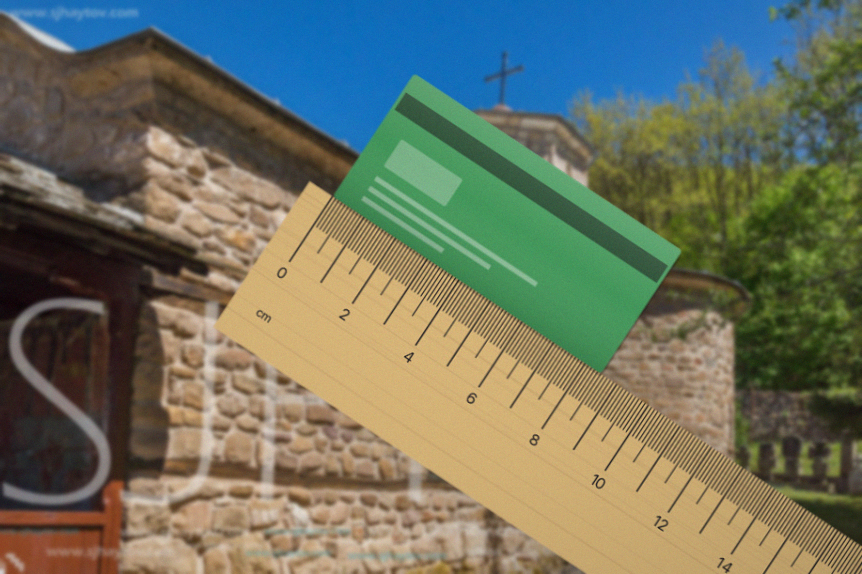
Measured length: 8.5,cm
